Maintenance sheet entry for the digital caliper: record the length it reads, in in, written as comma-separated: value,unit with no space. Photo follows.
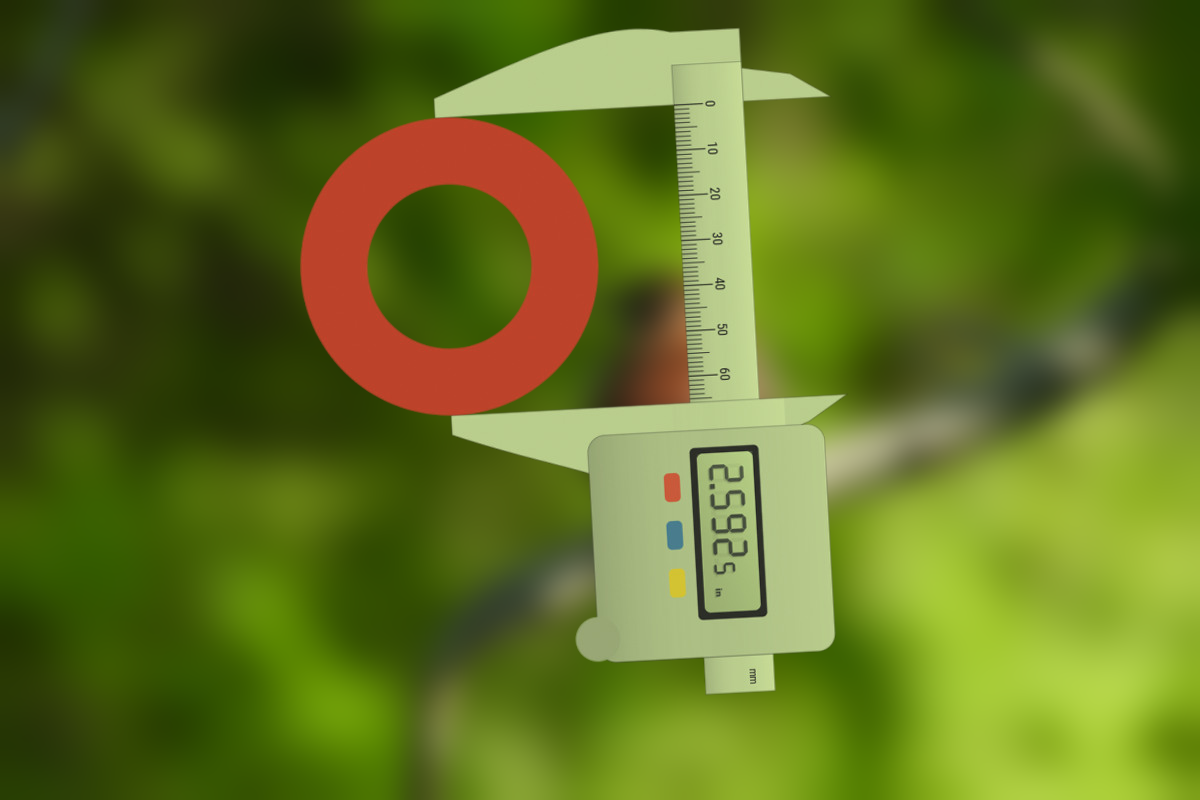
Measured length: 2.5925,in
